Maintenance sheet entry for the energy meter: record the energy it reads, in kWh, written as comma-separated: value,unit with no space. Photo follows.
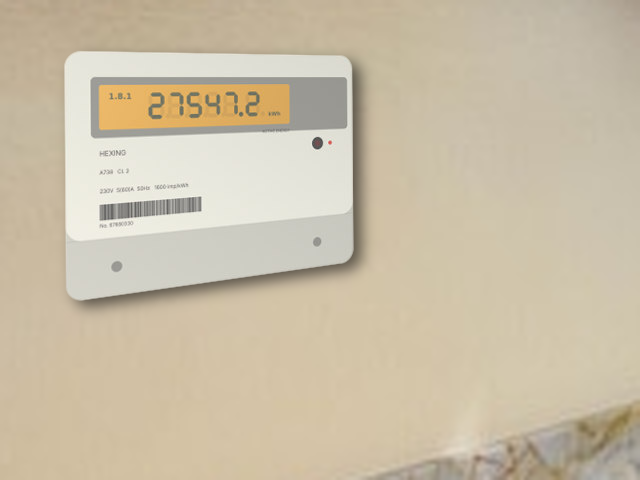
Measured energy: 27547.2,kWh
